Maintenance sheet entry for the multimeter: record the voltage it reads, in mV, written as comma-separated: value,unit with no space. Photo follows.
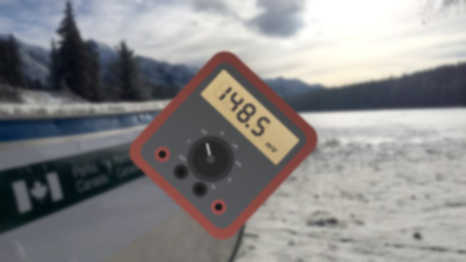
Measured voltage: 148.5,mV
